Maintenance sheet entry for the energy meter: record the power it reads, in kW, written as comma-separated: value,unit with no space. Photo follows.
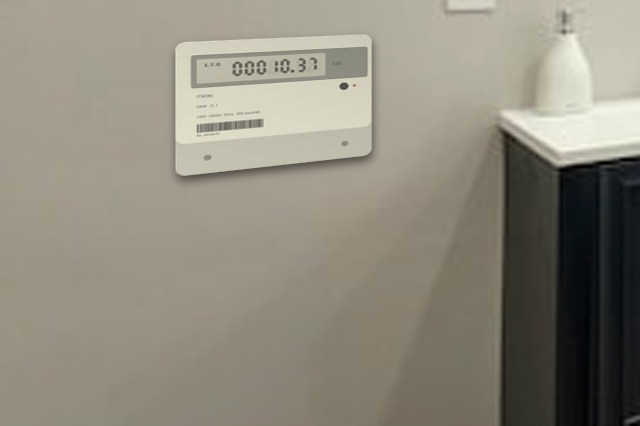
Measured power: 10.37,kW
